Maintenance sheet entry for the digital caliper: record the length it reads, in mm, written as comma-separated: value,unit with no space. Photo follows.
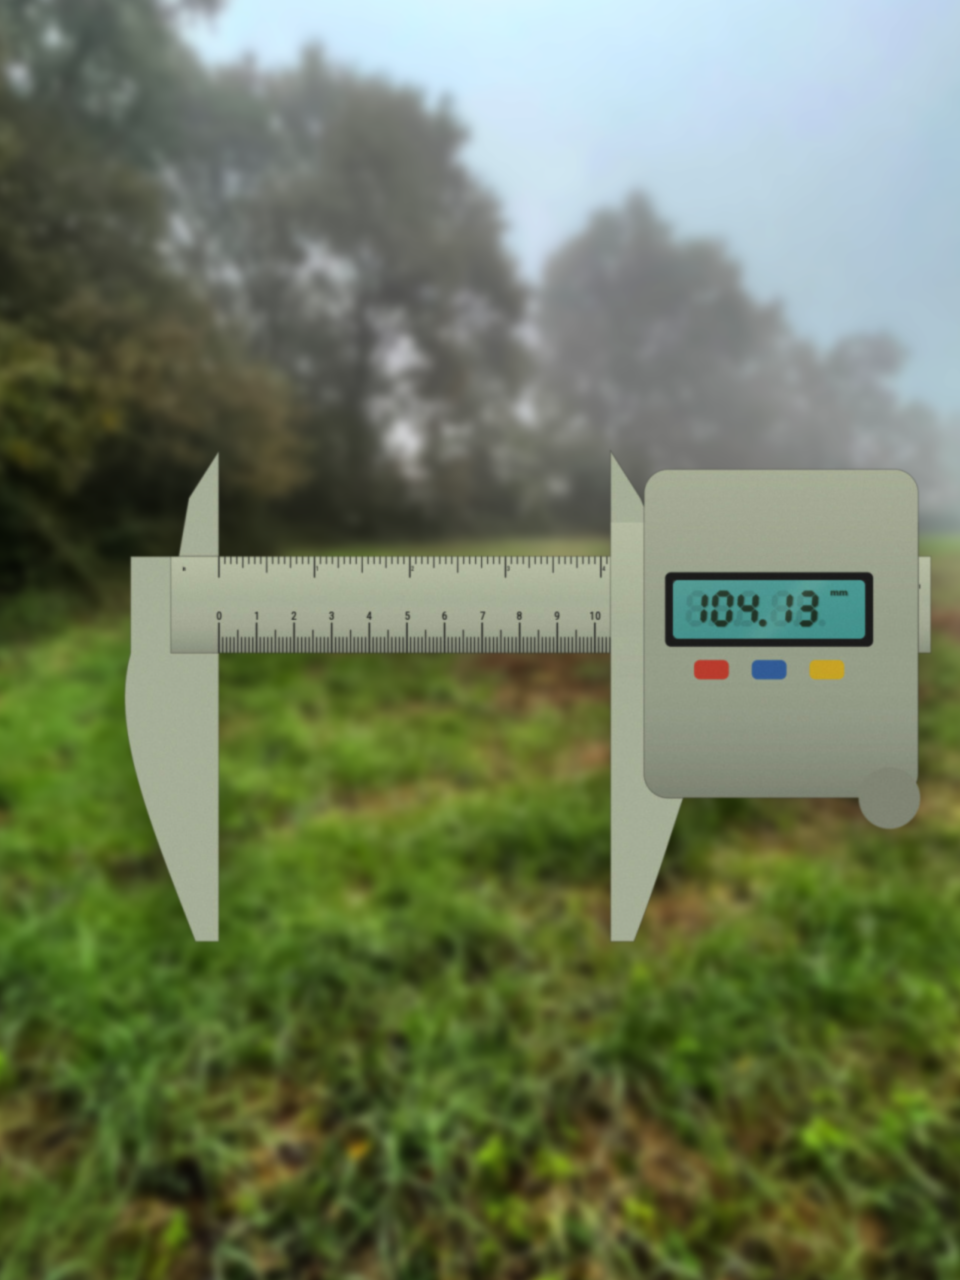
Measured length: 104.13,mm
